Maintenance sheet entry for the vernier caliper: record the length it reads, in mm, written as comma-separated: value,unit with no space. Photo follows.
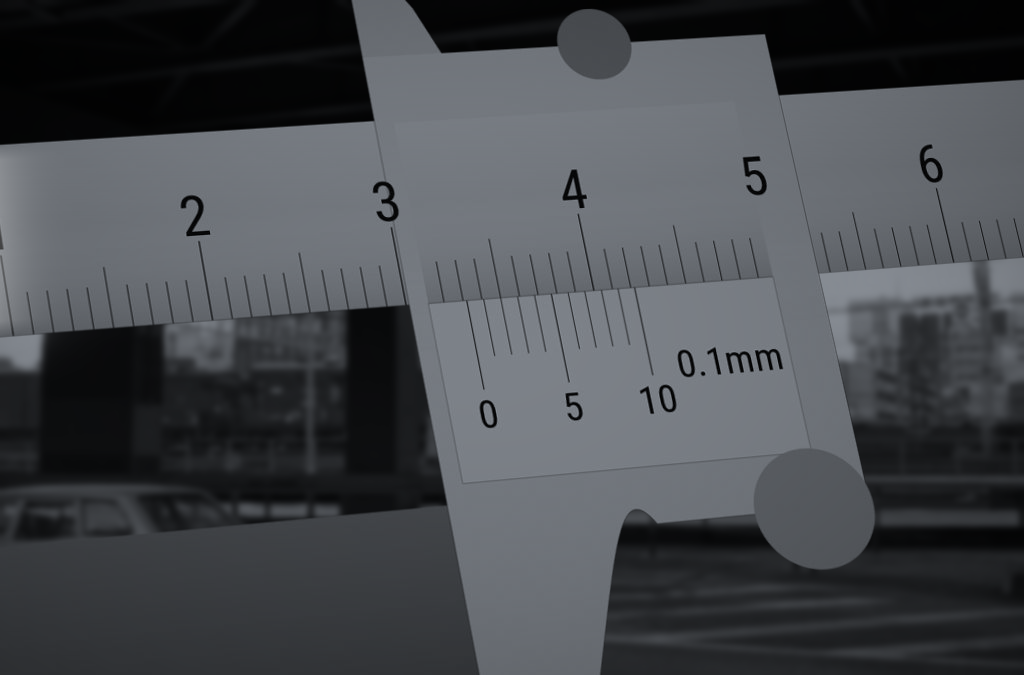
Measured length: 33.2,mm
